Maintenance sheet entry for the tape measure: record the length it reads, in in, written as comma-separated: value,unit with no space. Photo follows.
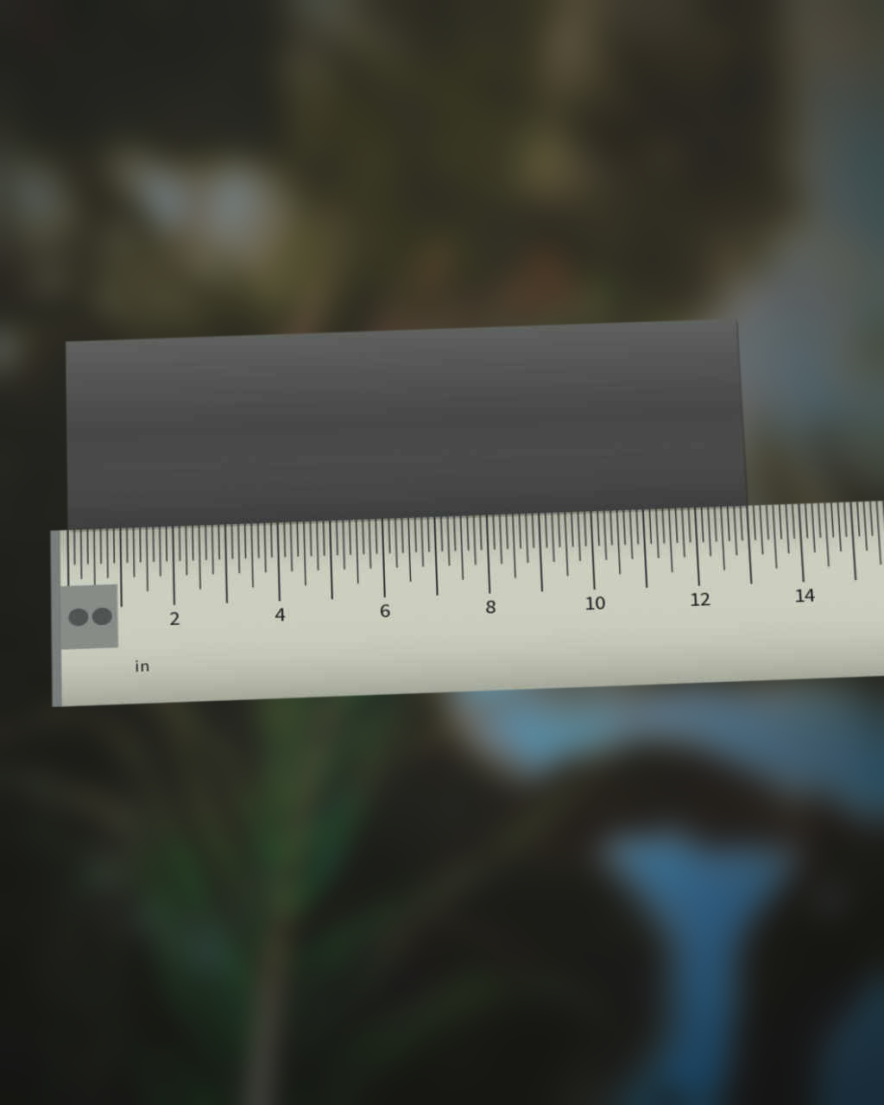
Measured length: 13,in
